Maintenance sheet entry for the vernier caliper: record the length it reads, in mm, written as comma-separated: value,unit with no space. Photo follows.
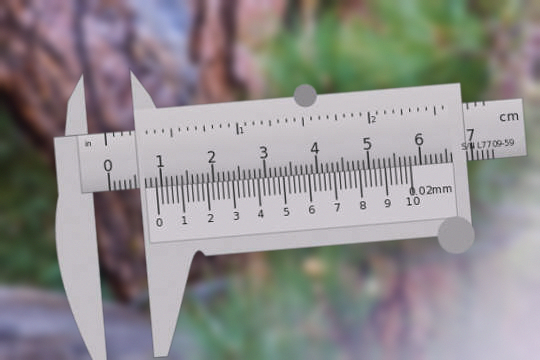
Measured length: 9.0,mm
